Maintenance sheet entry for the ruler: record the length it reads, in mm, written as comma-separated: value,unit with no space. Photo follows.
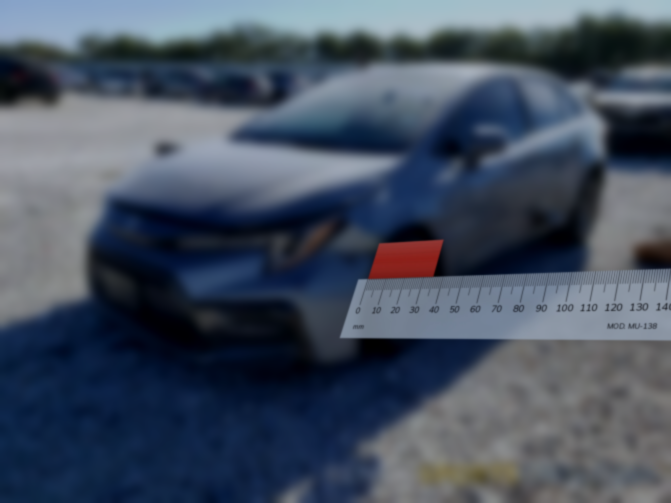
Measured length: 35,mm
